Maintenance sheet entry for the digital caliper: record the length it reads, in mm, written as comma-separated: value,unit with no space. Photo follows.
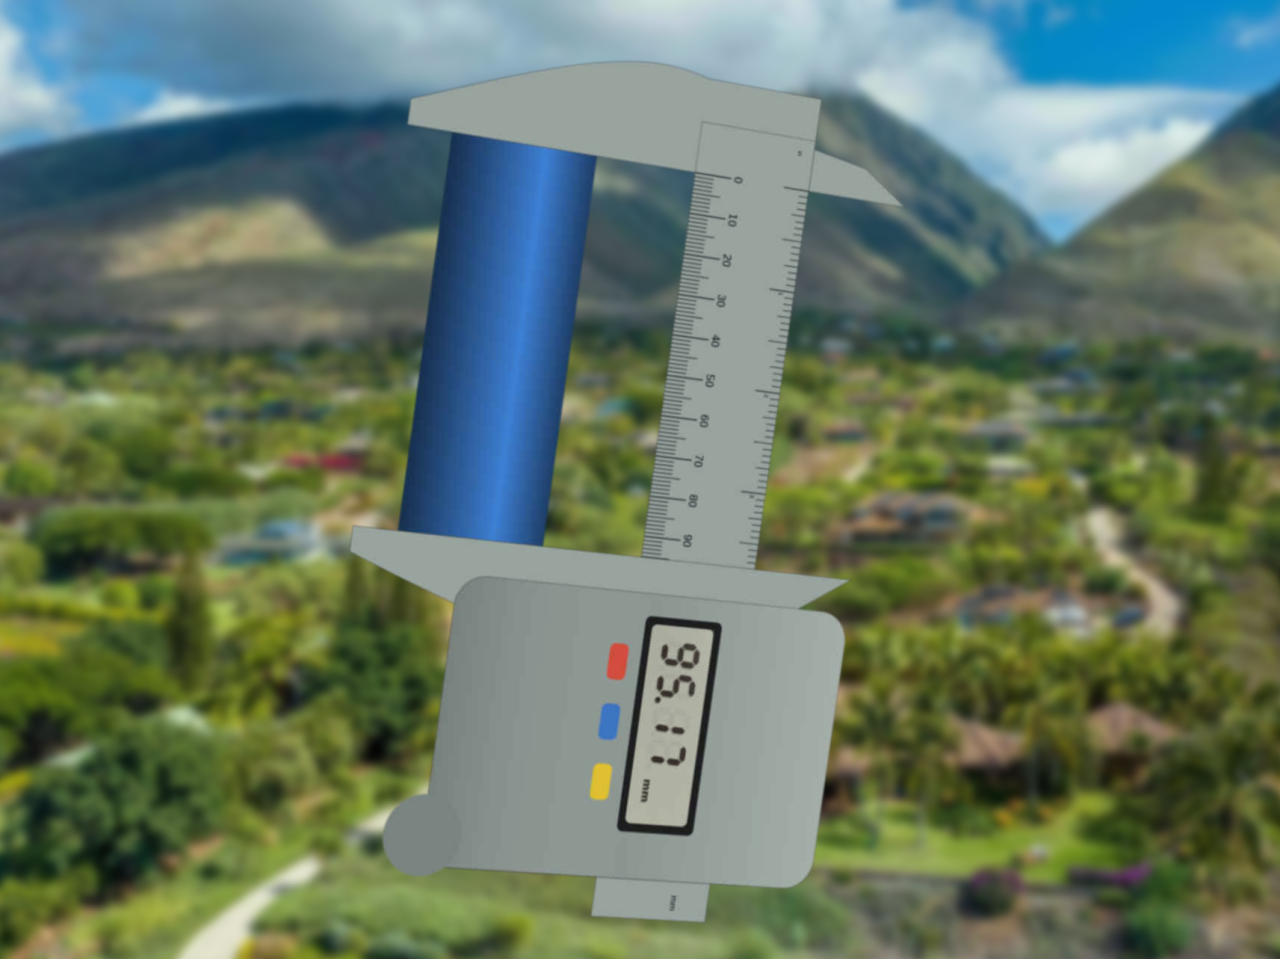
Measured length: 95.17,mm
